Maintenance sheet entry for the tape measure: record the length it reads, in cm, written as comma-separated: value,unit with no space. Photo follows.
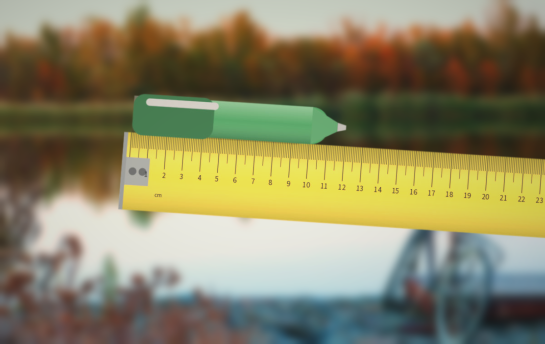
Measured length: 12,cm
